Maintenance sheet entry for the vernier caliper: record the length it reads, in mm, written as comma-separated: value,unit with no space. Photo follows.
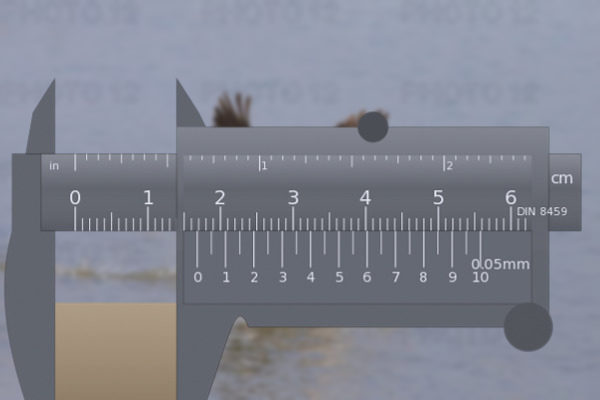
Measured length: 16.8,mm
